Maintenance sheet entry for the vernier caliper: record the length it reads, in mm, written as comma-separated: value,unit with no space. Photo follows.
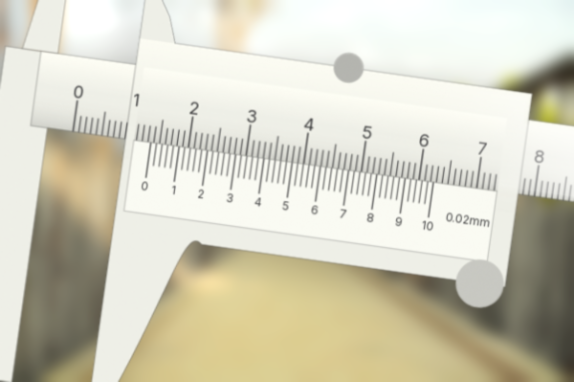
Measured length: 13.5,mm
